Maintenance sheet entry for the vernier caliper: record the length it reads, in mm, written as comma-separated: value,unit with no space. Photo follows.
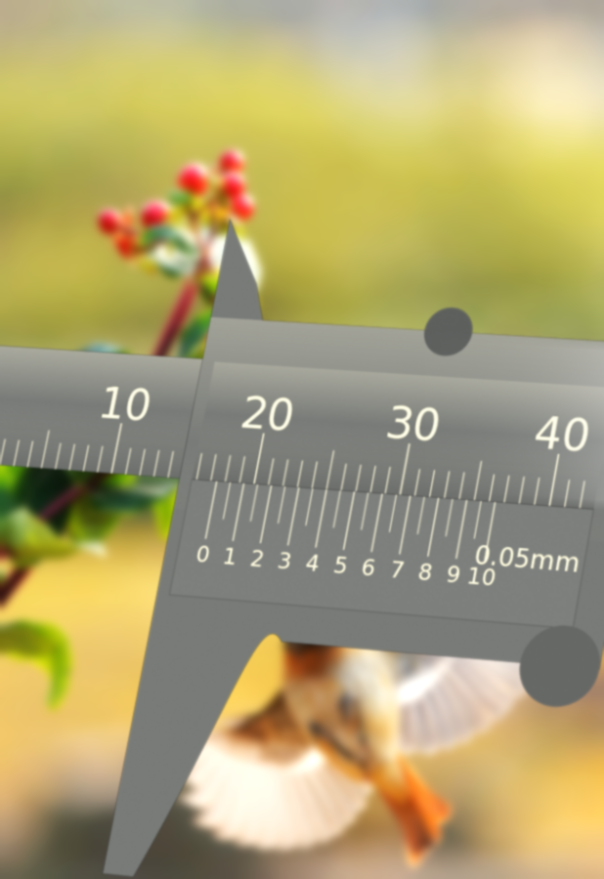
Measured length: 17.4,mm
